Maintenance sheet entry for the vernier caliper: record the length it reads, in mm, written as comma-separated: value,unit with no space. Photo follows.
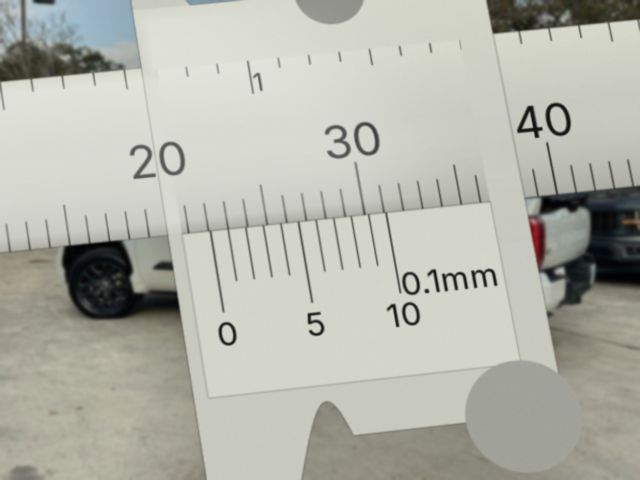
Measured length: 22.1,mm
